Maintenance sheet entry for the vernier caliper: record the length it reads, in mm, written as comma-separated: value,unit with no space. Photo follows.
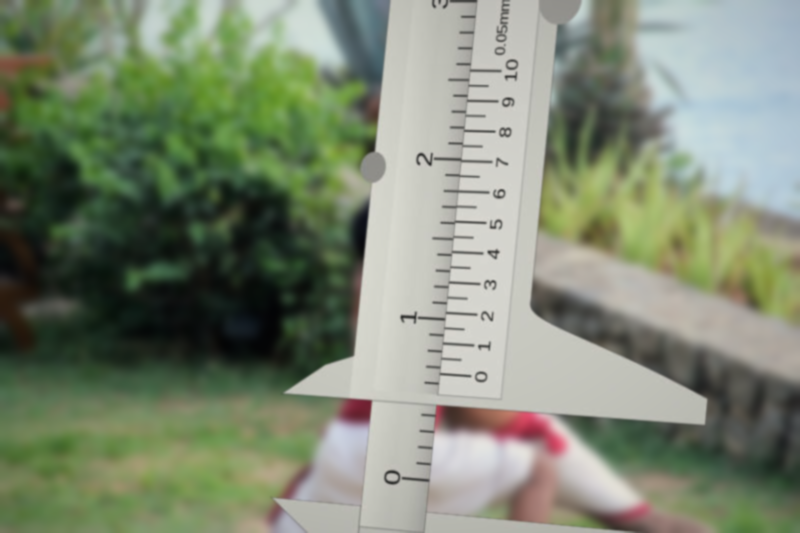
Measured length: 6.6,mm
